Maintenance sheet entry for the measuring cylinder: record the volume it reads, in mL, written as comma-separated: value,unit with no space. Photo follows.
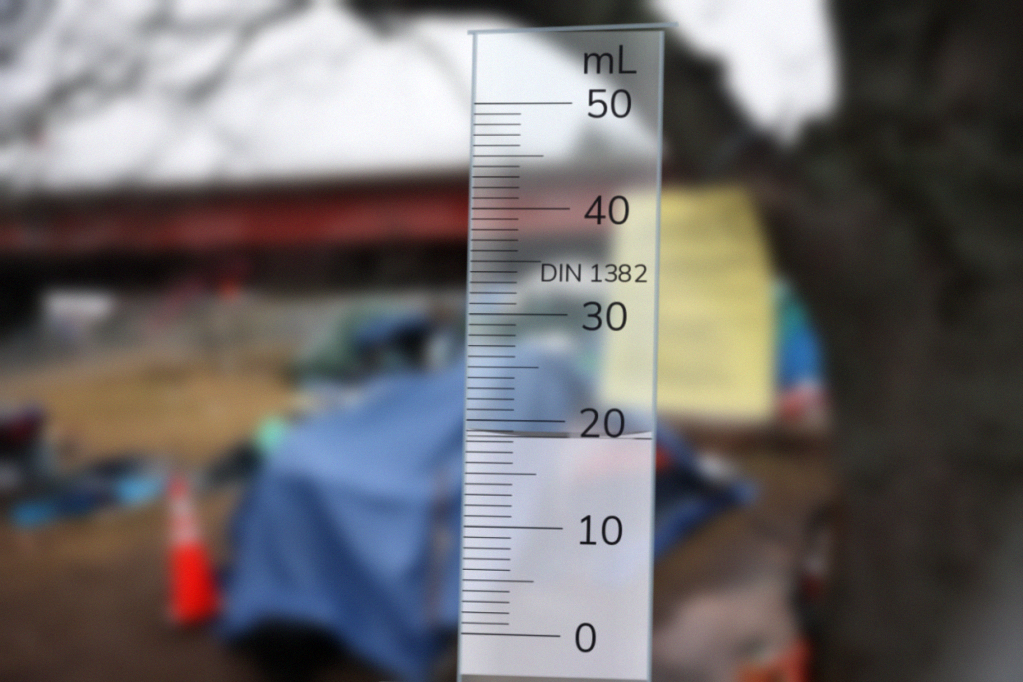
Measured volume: 18.5,mL
